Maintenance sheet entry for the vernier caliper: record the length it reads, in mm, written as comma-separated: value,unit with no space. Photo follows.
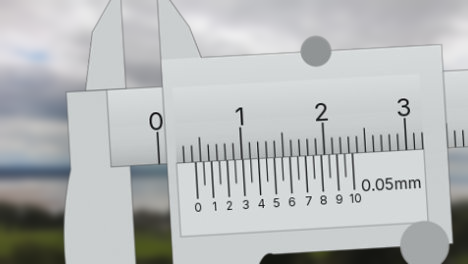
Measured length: 4.4,mm
